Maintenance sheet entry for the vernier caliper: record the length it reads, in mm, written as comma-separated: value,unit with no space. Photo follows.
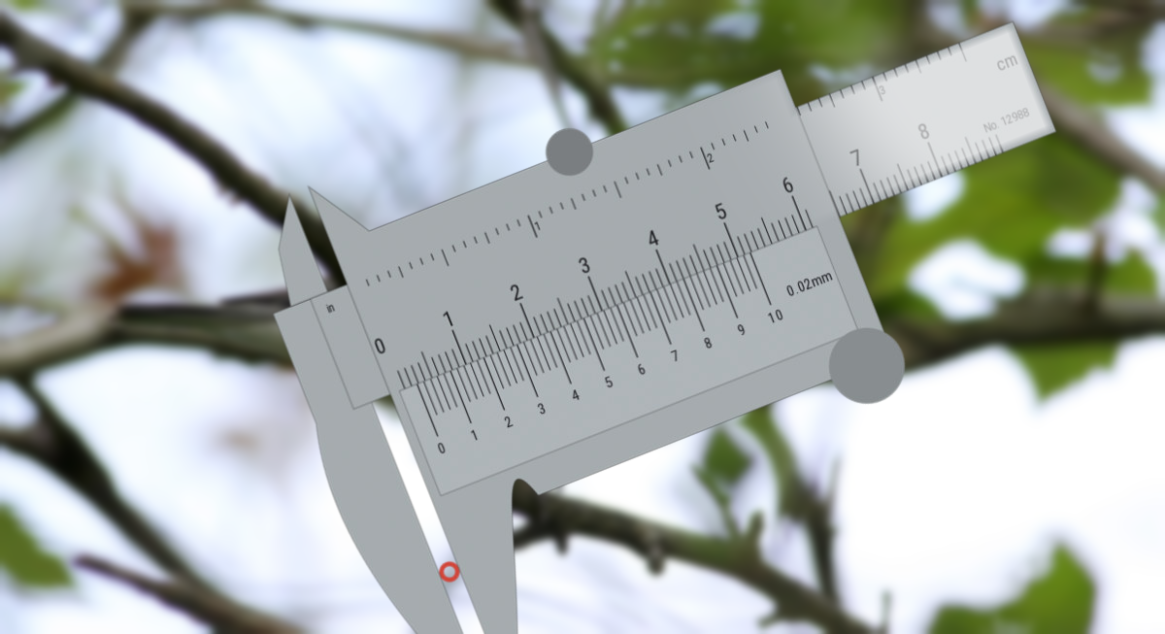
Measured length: 2.8,mm
